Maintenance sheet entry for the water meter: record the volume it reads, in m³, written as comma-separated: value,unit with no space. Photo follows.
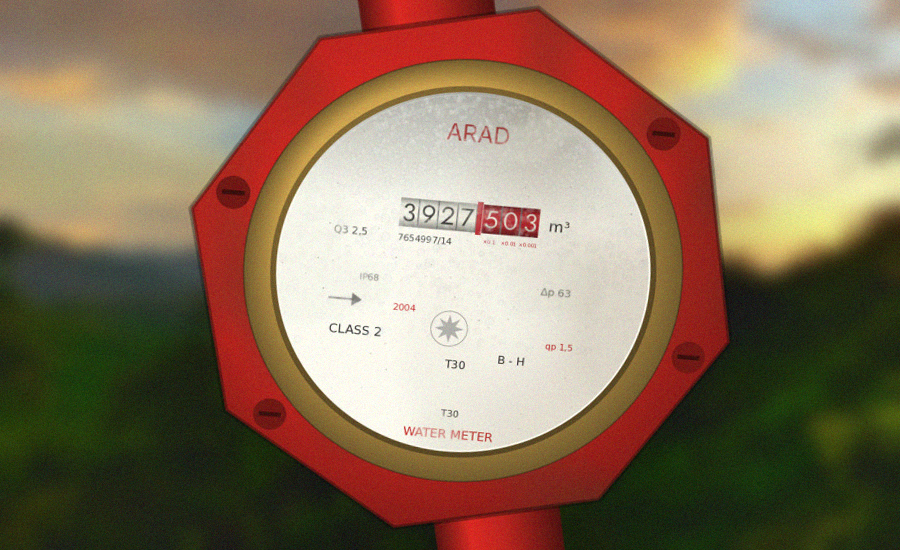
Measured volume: 3927.503,m³
